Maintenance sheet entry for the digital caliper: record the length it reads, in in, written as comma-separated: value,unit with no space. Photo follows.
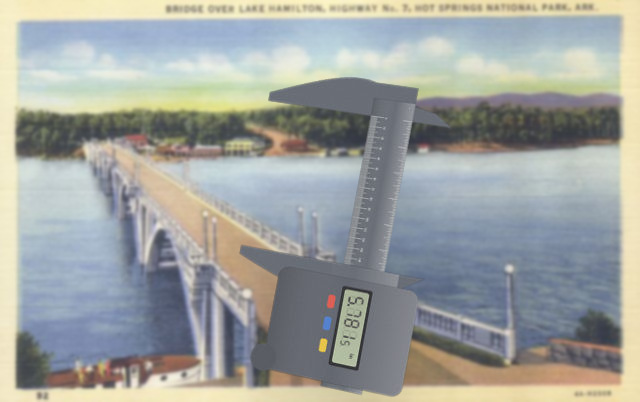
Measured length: 5.7815,in
